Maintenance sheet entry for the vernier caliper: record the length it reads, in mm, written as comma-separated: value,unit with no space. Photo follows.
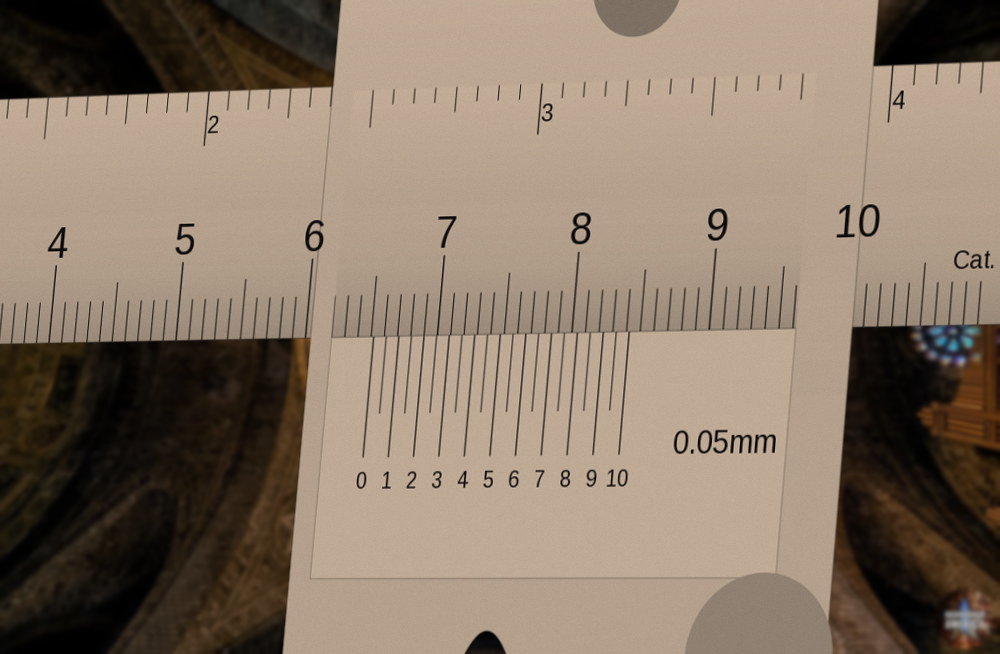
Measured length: 65.2,mm
